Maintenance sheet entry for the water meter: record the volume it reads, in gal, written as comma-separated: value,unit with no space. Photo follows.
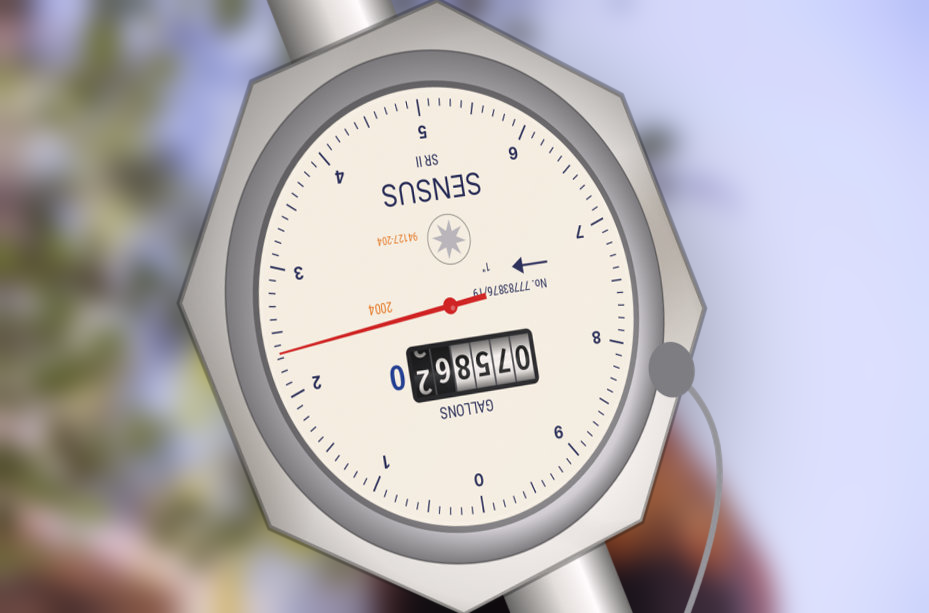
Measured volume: 758622.3,gal
